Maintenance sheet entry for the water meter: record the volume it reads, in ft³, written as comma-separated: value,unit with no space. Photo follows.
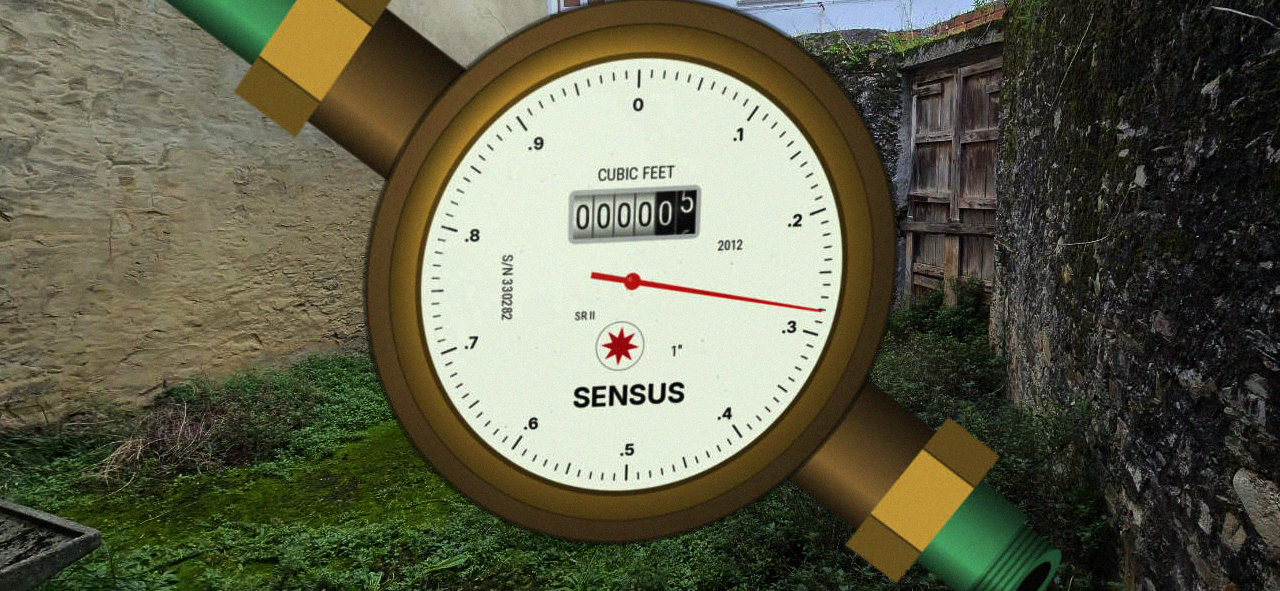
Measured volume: 5.28,ft³
